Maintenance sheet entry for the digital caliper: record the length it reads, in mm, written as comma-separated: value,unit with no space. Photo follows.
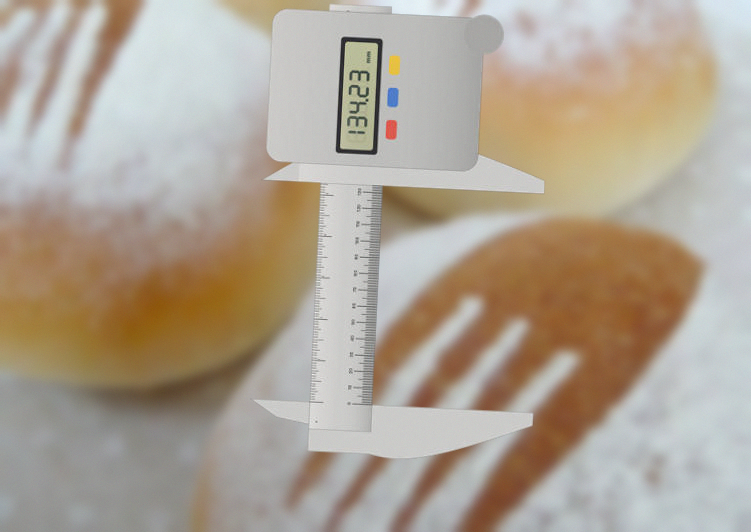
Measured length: 134.23,mm
